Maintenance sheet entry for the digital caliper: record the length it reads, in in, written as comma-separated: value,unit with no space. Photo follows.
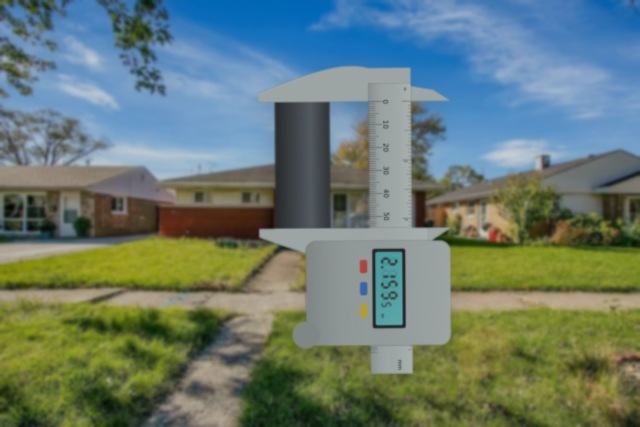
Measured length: 2.1595,in
